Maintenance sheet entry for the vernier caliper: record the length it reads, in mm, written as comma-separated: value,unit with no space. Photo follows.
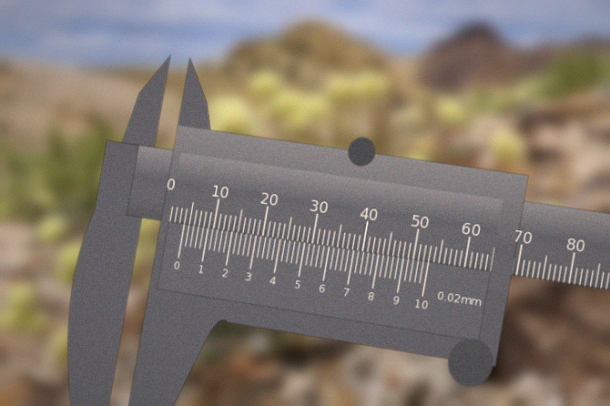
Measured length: 4.0,mm
